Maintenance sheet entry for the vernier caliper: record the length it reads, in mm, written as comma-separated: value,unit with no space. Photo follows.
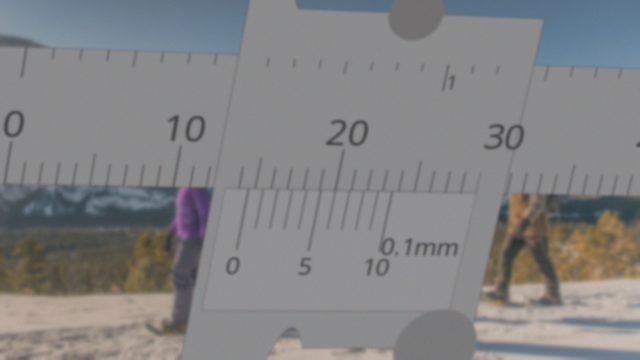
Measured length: 14.6,mm
